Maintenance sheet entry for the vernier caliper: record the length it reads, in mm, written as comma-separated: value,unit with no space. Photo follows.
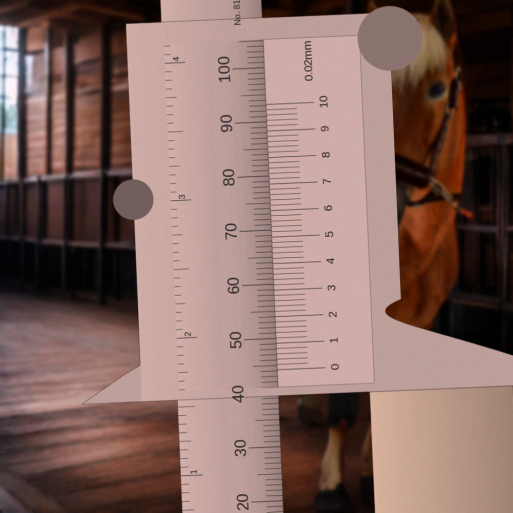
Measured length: 44.2,mm
